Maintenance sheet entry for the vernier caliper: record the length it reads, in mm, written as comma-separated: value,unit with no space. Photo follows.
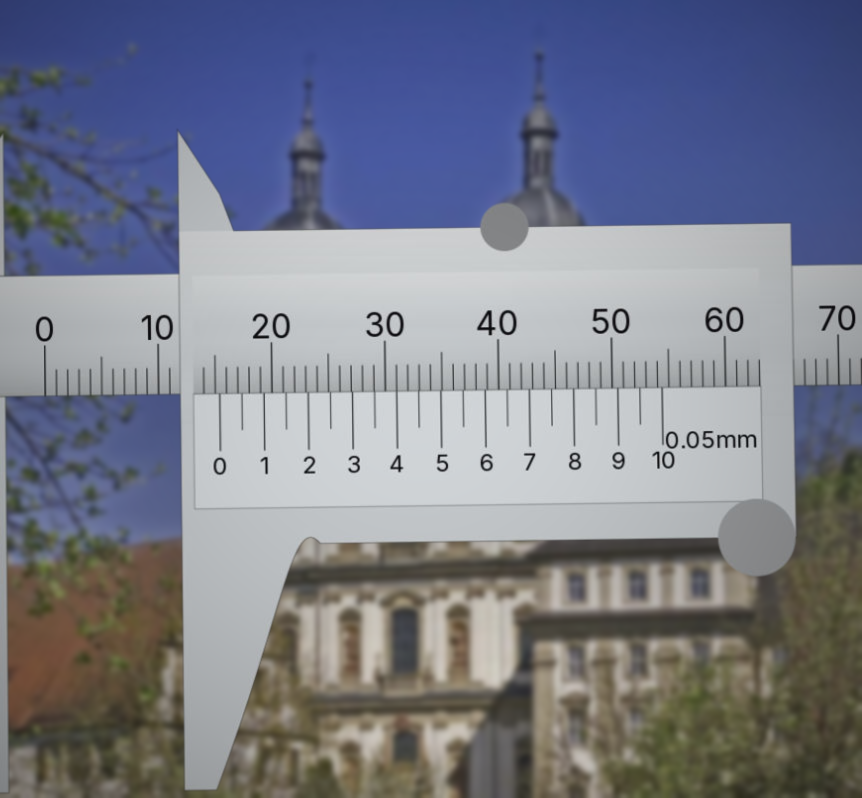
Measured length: 15.4,mm
